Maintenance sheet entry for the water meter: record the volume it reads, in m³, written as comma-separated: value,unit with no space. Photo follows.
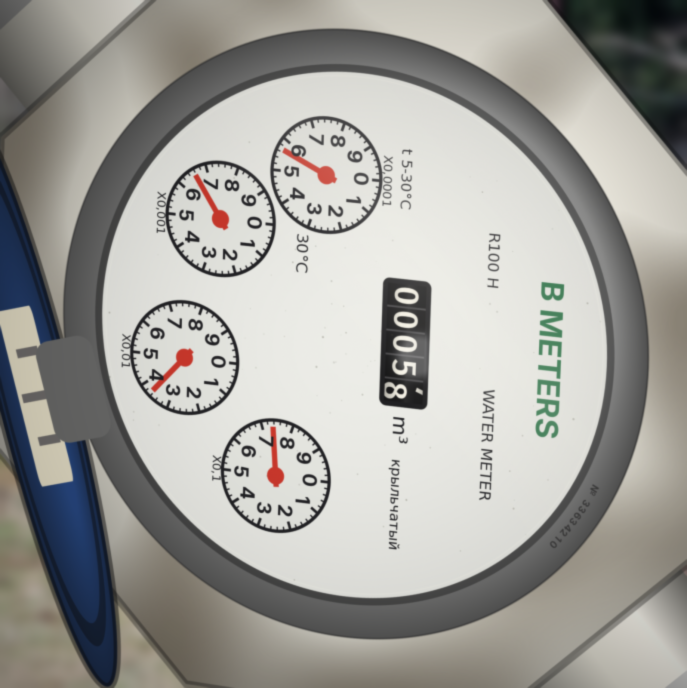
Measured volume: 57.7365,m³
